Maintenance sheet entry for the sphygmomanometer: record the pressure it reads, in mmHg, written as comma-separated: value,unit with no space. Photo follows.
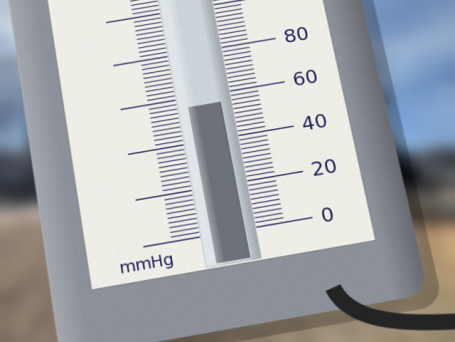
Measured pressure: 56,mmHg
